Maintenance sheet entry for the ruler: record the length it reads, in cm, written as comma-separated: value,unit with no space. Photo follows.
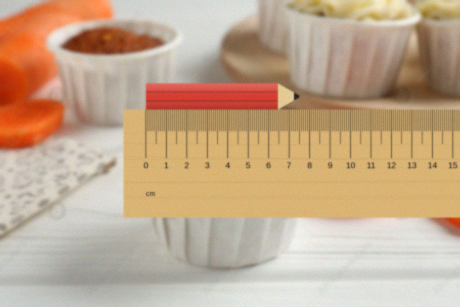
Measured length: 7.5,cm
